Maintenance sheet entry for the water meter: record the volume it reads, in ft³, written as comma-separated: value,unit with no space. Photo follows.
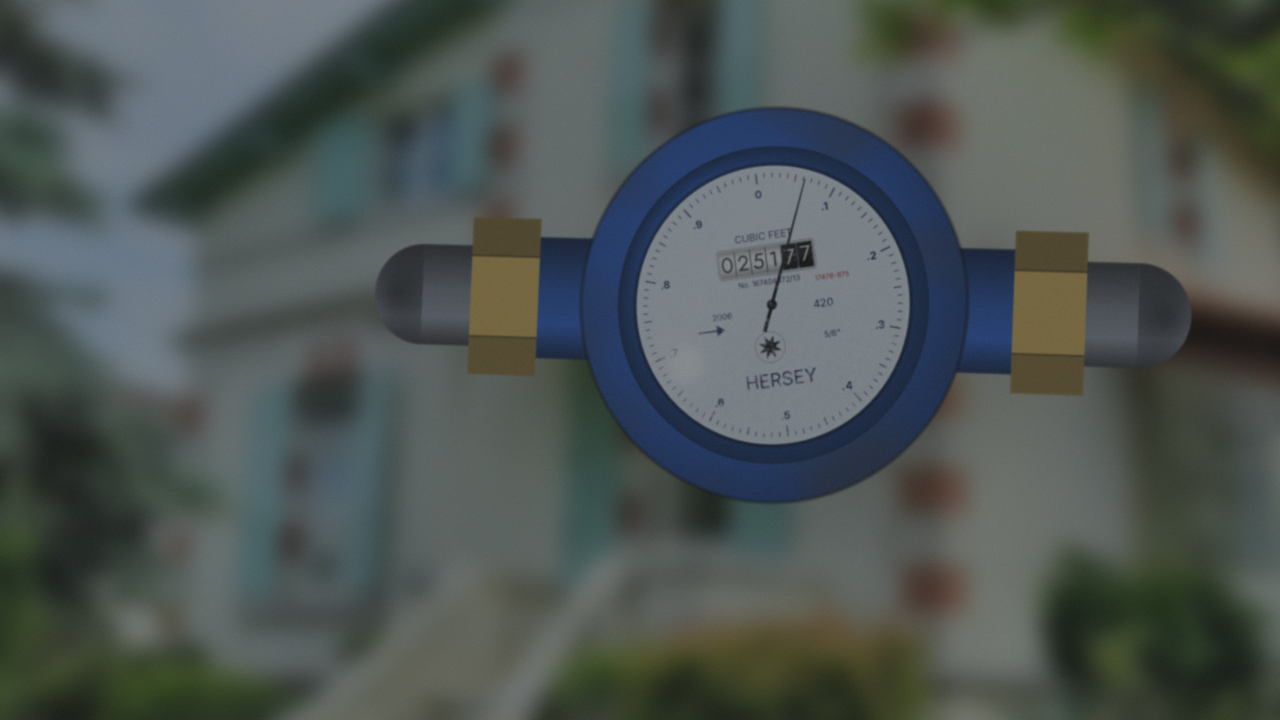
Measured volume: 25177.06,ft³
